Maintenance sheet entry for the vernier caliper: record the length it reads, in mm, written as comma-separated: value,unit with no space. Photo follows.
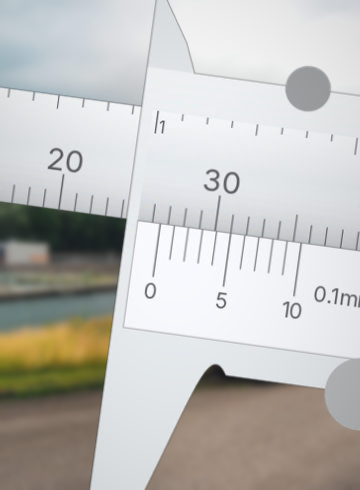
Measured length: 26.5,mm
